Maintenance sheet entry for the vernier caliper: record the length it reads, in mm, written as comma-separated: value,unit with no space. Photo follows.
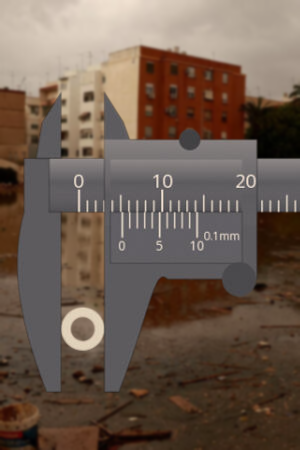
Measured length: 5.2,mm
